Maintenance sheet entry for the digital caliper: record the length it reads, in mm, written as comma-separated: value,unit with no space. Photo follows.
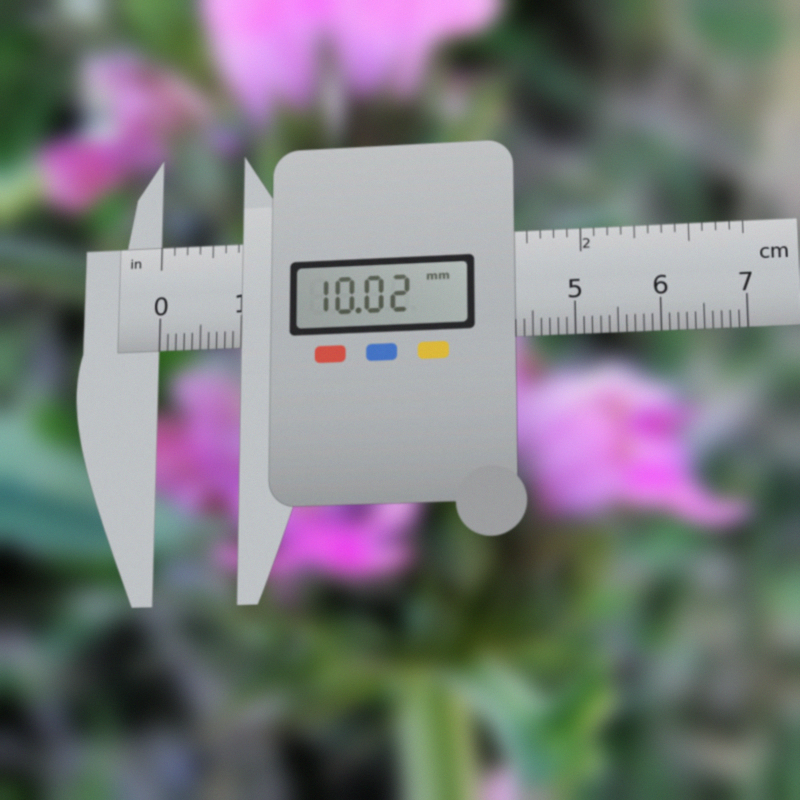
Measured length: 10.02,mm
